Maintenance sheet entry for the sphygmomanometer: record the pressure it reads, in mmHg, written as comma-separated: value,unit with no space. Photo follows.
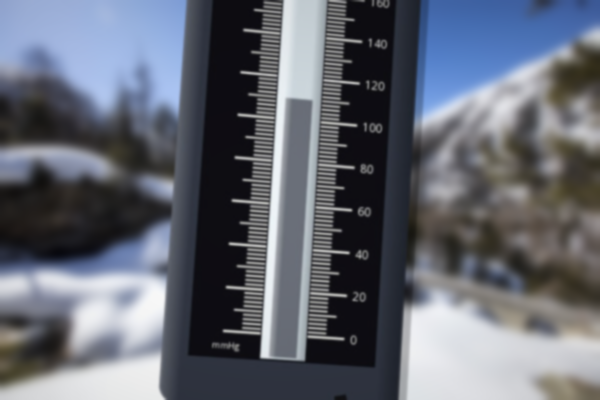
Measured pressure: 110,mmHg
